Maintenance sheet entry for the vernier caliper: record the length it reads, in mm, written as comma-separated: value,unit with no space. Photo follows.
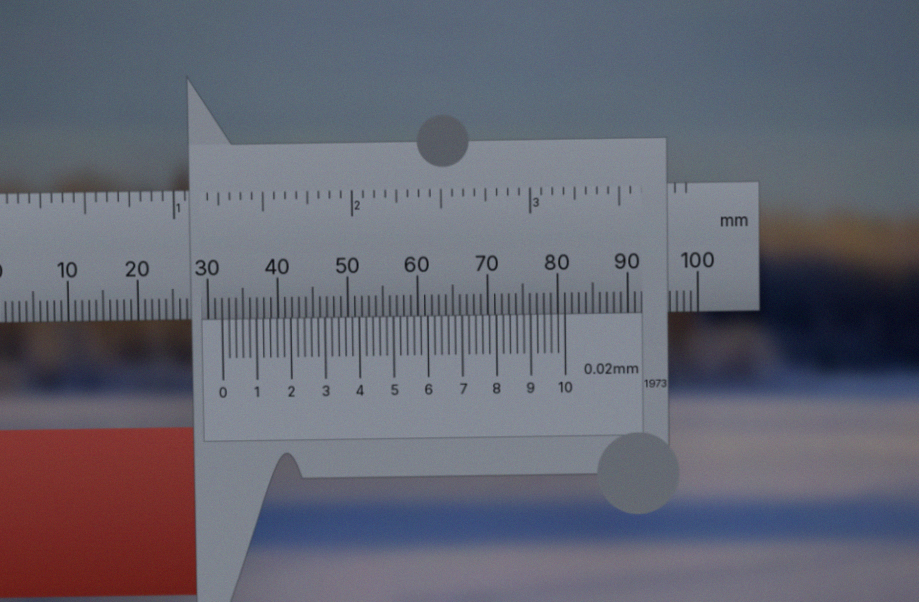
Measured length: 32.0,mm
